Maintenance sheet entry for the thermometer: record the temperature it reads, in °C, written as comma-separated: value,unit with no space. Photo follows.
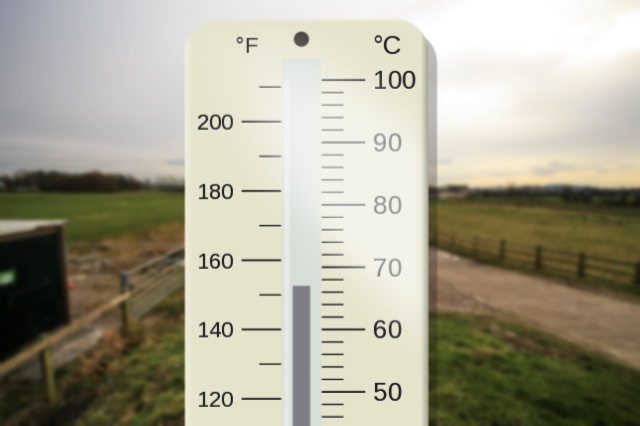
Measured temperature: 67,°C
